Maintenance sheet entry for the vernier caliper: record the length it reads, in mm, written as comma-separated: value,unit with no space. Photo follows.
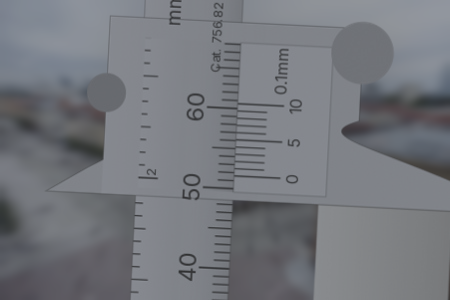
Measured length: 51.6,mm
